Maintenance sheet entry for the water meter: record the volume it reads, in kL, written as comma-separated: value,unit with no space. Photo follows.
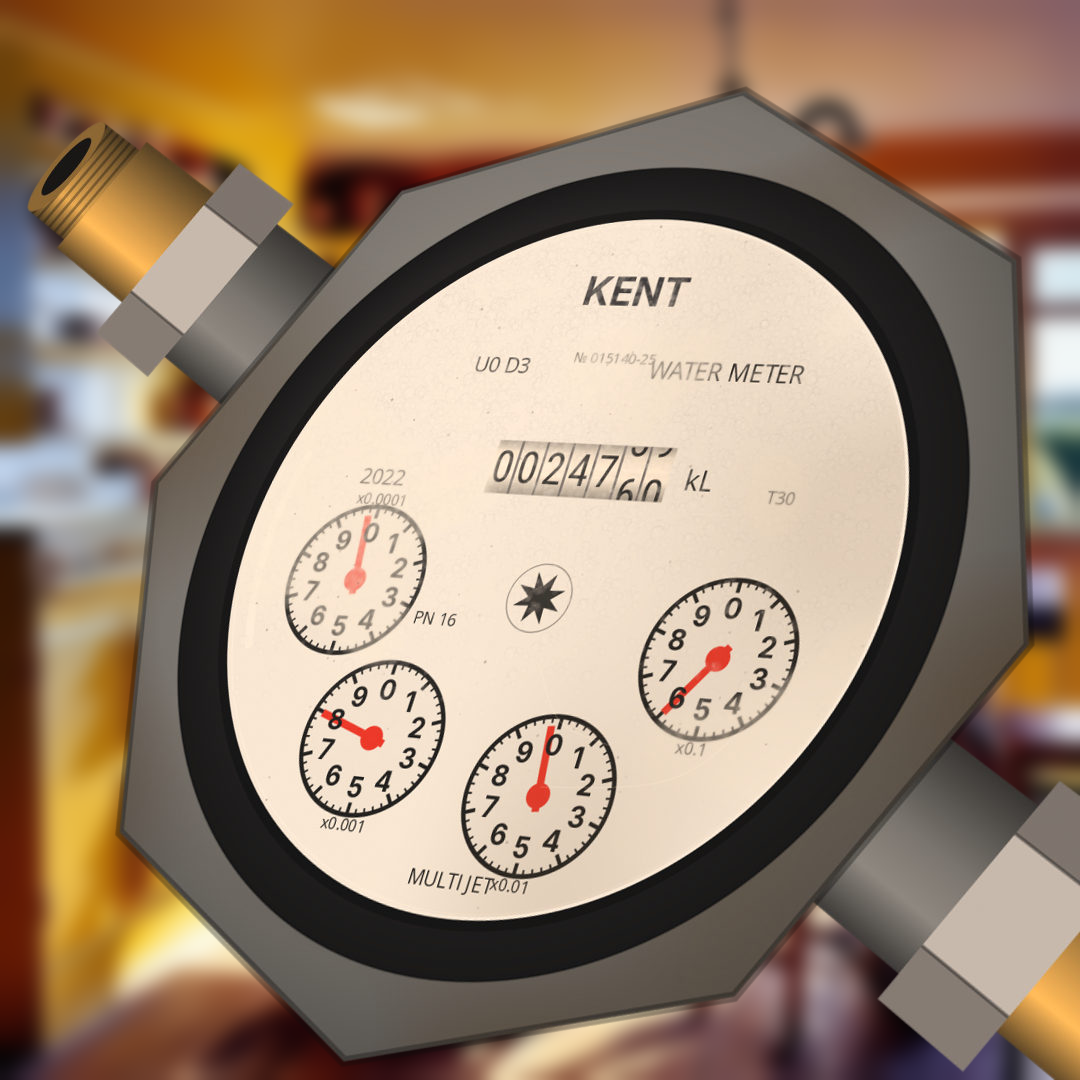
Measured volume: 24759.5979,kL
